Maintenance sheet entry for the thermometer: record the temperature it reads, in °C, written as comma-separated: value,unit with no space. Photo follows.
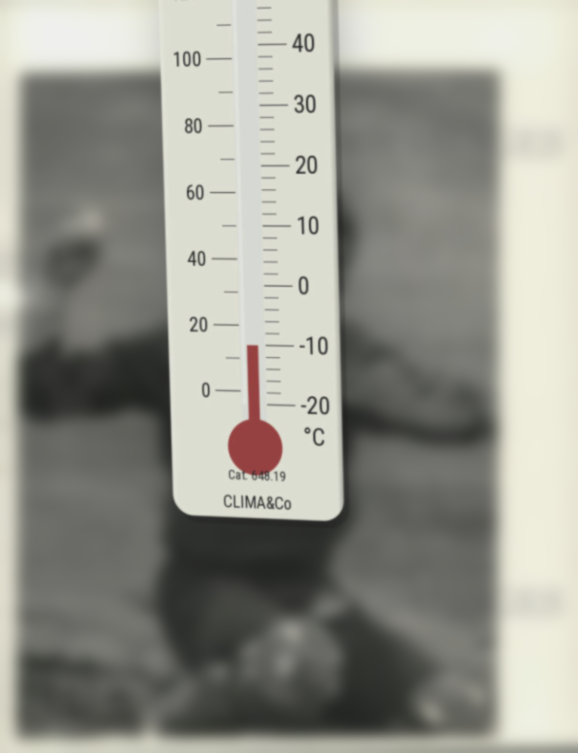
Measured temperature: -10,°C
